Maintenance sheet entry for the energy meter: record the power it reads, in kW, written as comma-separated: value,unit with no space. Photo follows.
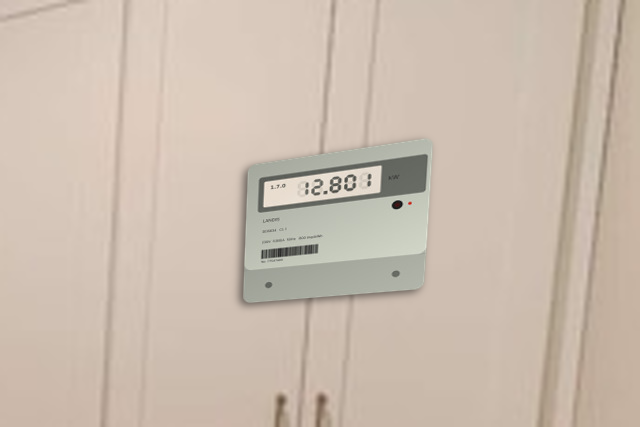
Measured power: 12.801,kW
